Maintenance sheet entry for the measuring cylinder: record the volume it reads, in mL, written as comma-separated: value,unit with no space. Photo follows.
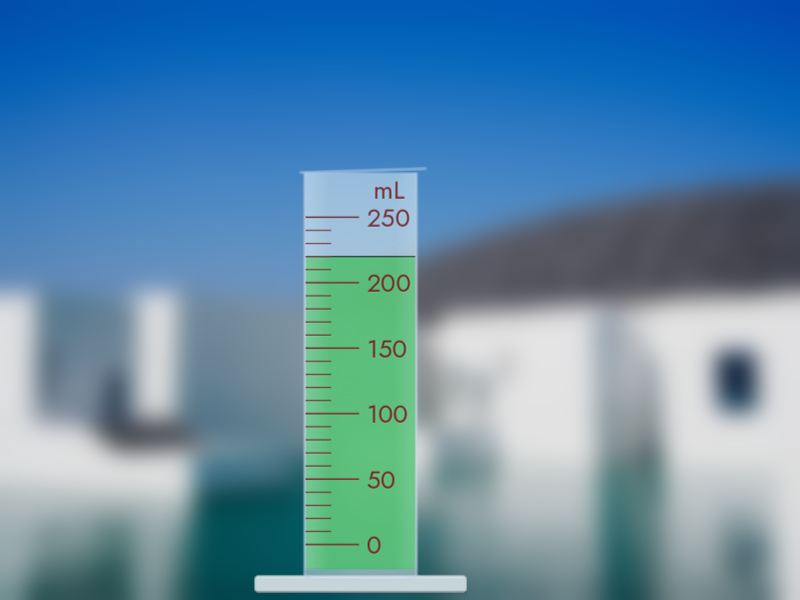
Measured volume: 220,mL
